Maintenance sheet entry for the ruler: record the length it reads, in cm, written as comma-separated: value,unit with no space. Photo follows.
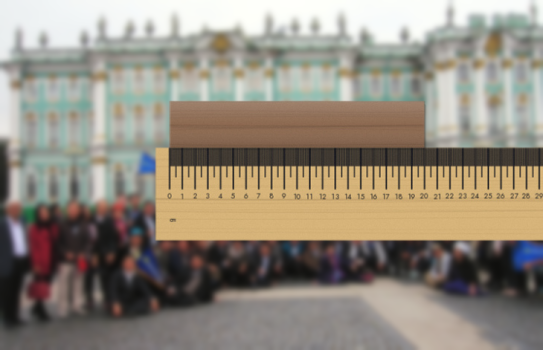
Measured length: 20,cm
